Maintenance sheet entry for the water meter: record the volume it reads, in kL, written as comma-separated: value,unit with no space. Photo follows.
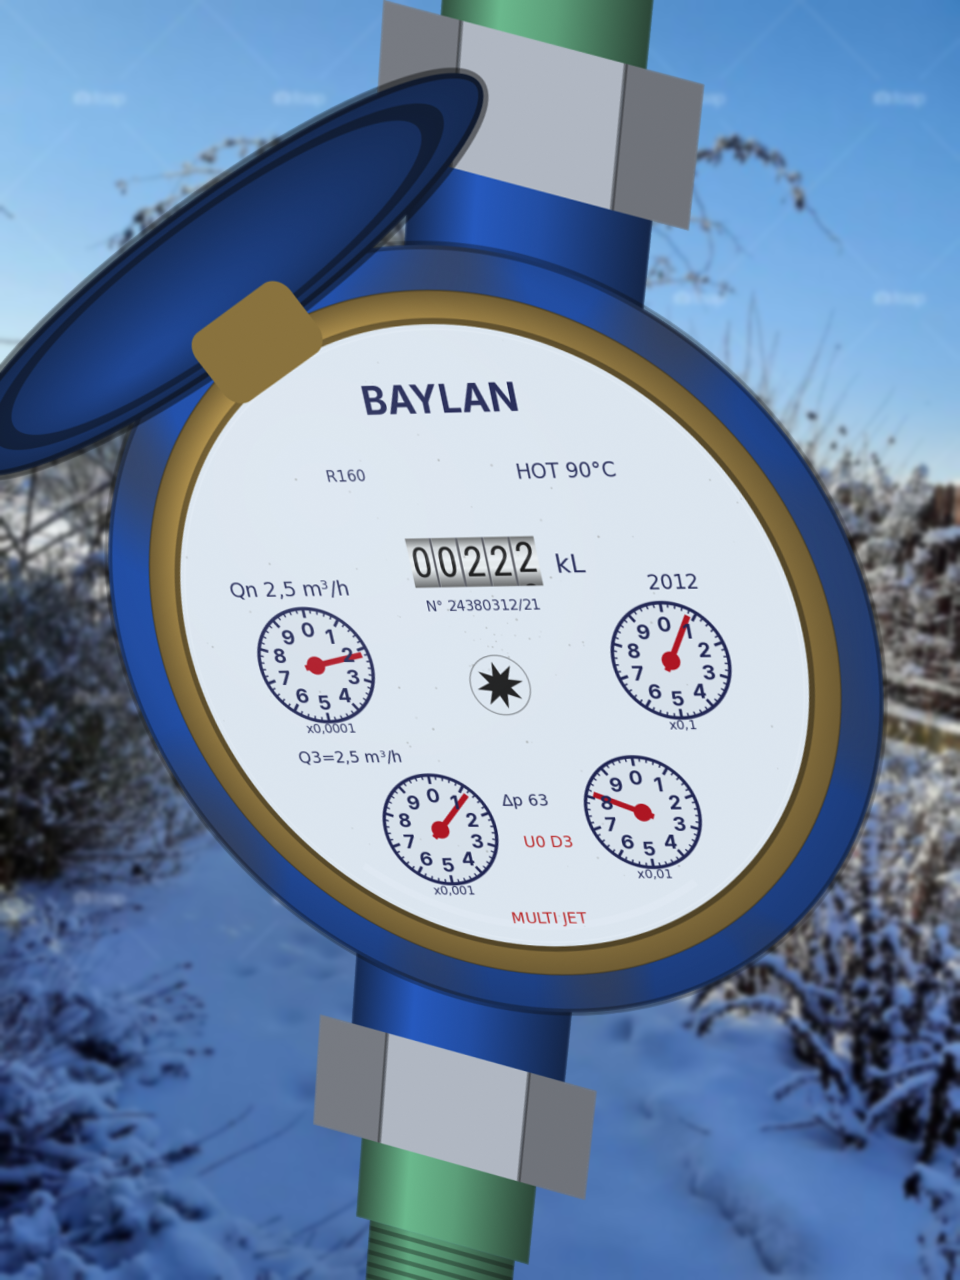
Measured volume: 222.0812,kL
